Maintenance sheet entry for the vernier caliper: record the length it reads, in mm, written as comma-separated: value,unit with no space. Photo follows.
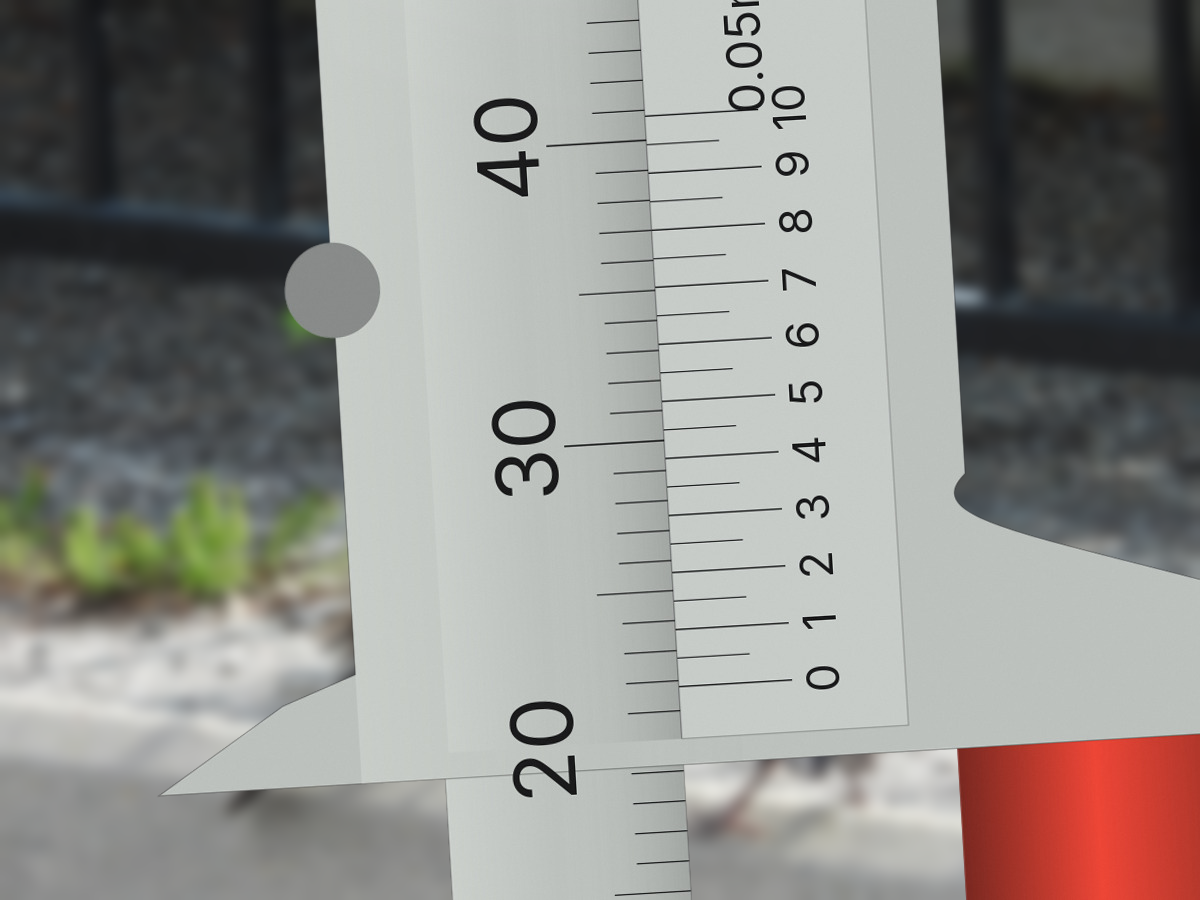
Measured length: 21.80,mm
